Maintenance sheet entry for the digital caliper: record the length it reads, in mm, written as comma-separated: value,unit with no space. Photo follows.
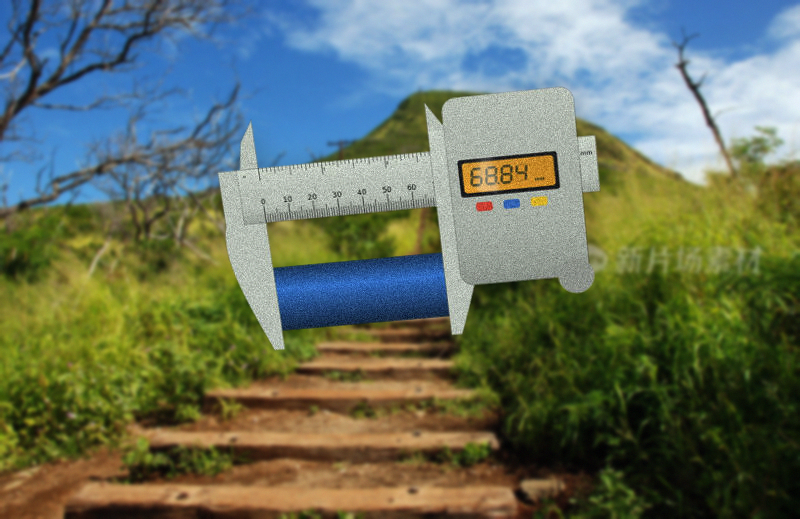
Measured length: 68.84,mm
